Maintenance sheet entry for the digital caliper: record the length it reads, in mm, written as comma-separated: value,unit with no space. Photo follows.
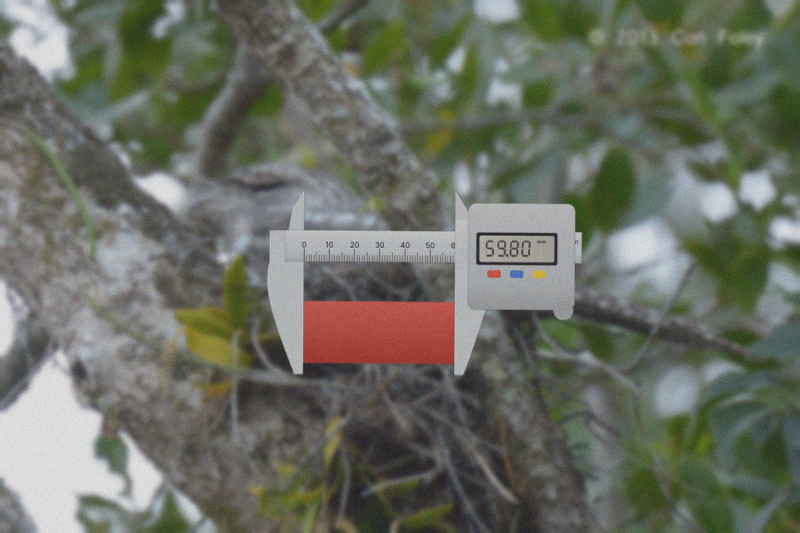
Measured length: 59.80,mm
